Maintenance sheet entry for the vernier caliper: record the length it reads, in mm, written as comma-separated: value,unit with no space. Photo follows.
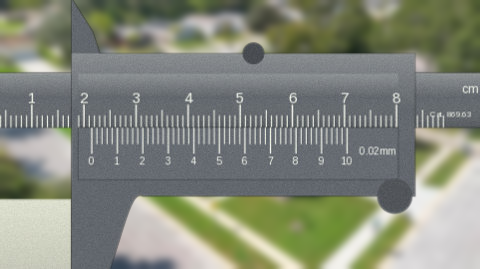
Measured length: 21.5,mm
